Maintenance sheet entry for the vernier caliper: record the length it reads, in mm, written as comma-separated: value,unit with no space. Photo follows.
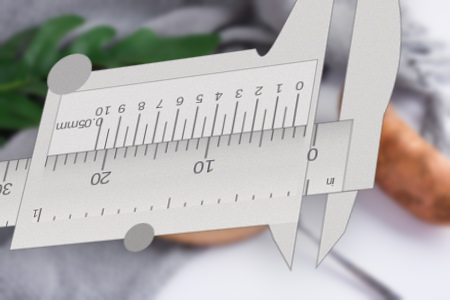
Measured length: 2.2,mm
